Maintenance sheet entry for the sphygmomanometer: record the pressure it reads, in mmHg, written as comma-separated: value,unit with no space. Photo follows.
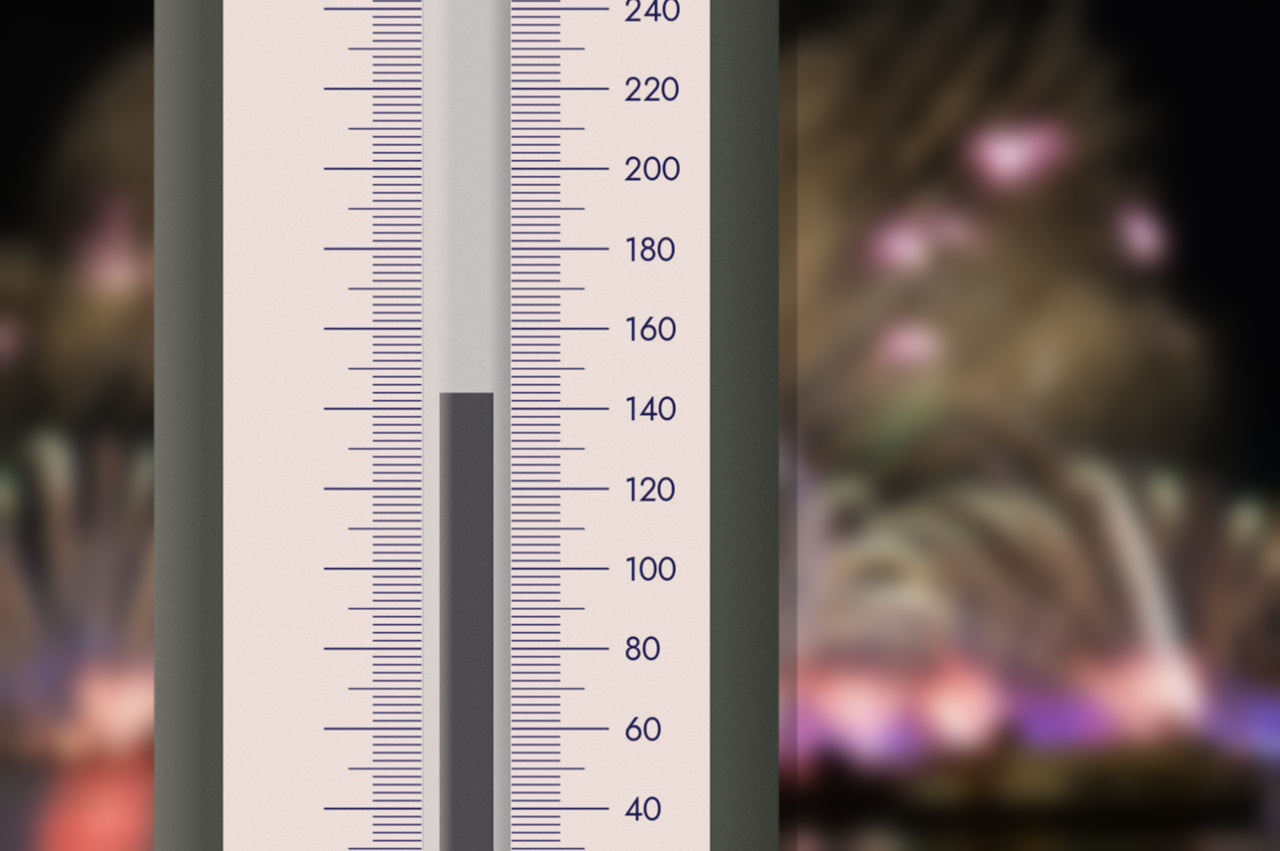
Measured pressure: 144,mmHg
